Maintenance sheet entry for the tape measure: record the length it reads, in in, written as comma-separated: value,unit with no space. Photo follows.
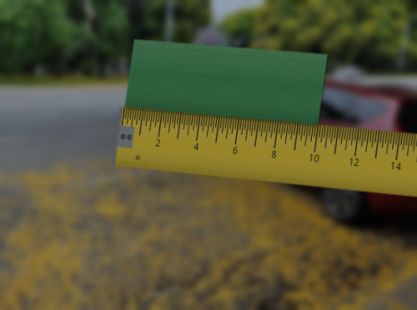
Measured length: 10,in
